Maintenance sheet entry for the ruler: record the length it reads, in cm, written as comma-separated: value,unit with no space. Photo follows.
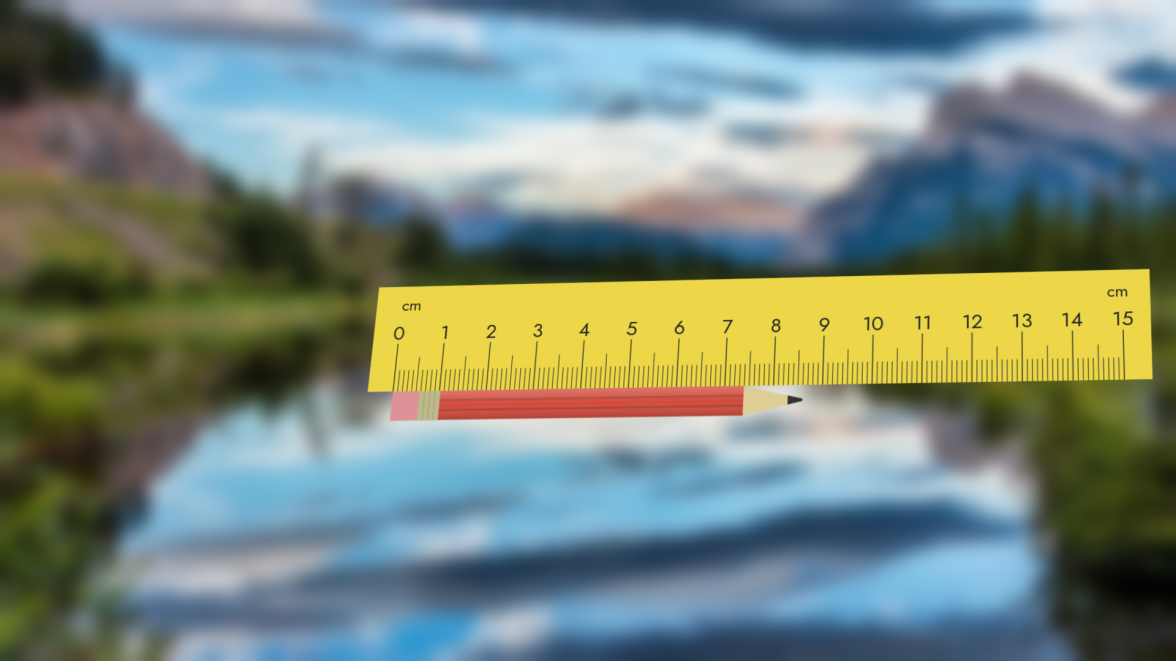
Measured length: 8.6,cm
